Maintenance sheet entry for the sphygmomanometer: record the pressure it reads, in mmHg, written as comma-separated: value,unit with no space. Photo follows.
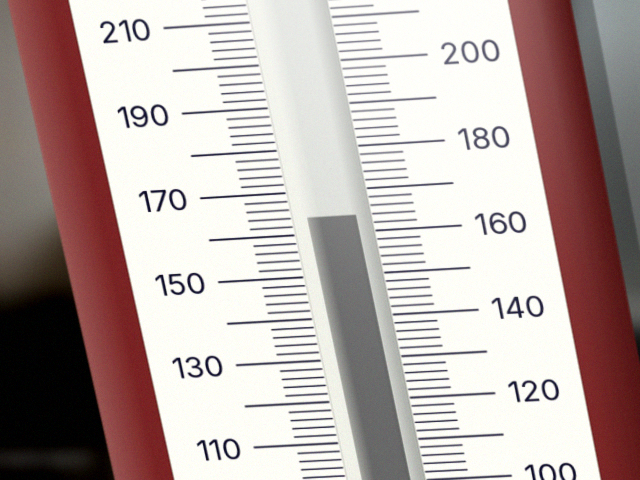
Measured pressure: 164,mmHg
